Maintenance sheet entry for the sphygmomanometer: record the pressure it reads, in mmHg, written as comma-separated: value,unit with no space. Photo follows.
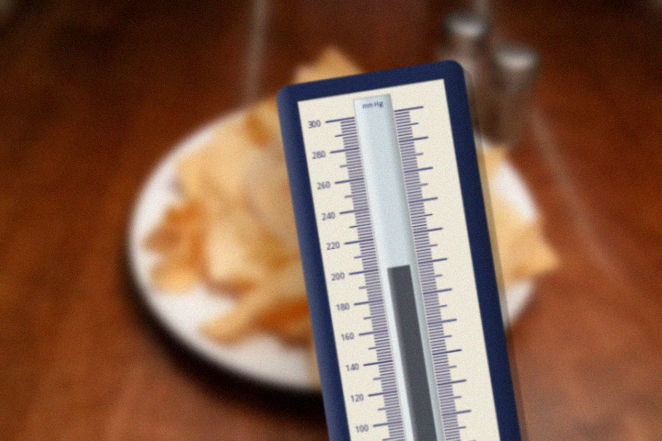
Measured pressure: 200,mmHg
